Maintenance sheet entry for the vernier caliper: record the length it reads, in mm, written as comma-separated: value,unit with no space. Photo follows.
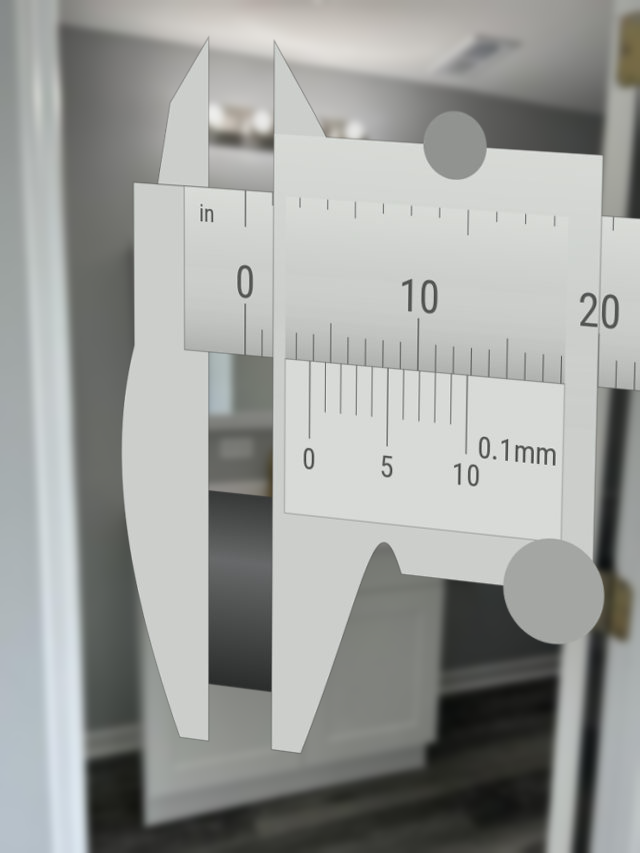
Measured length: 3.8,mm
